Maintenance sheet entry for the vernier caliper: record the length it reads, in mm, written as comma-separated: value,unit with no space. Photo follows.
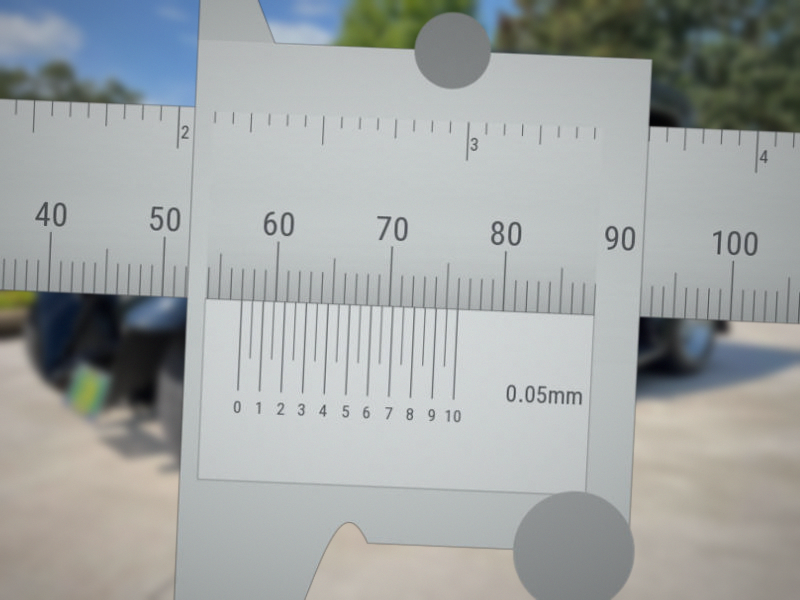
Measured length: 57.0,mm
